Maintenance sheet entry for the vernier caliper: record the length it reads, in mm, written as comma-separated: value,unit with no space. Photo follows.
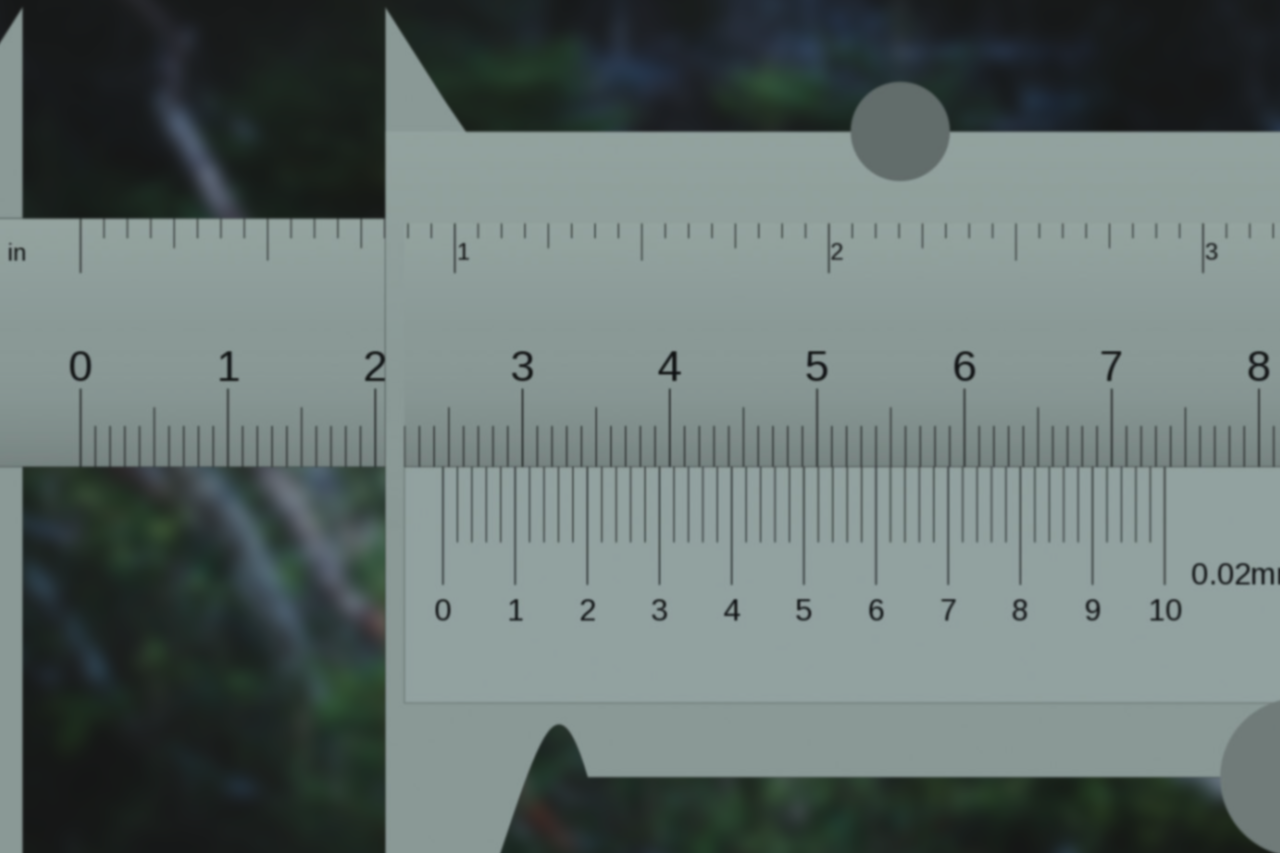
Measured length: 24.6,mm
